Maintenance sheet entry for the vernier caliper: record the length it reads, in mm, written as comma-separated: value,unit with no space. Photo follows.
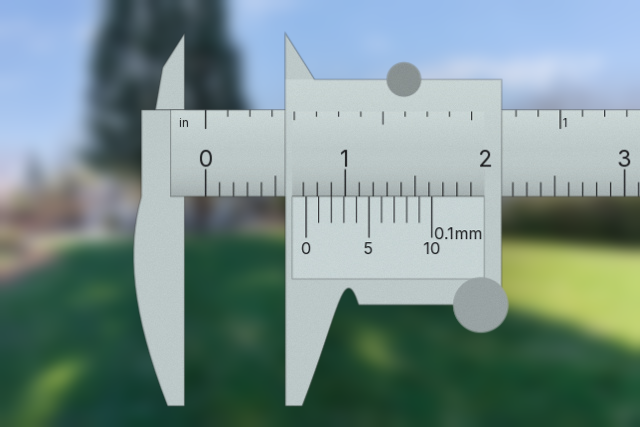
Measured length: 7.2,mm
